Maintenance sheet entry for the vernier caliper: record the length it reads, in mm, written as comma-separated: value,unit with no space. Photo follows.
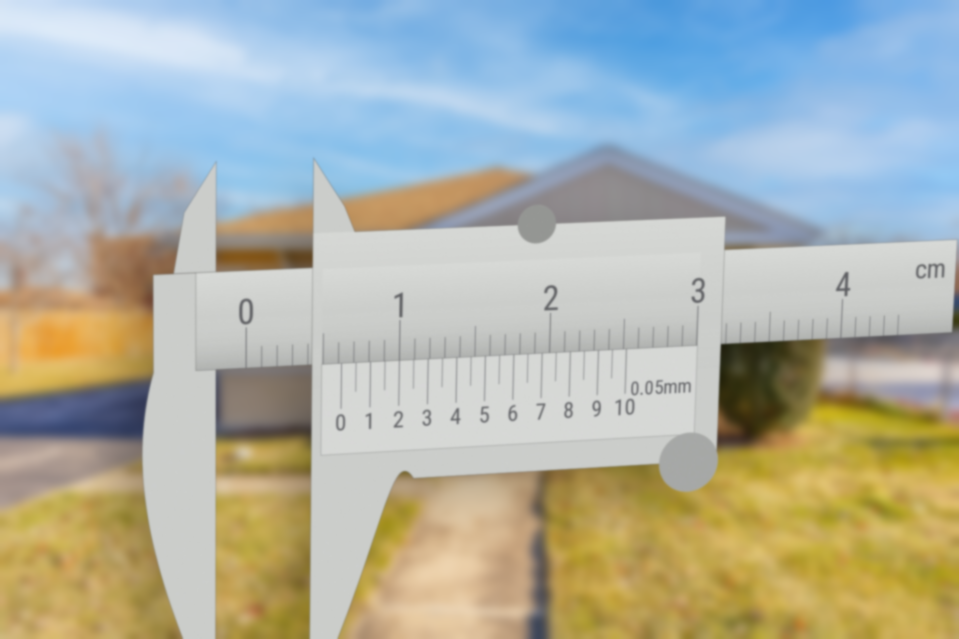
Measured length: 6.2,mm
